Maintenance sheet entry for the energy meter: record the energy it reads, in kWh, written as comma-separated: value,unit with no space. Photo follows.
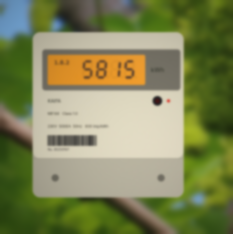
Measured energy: 5815,kWh
